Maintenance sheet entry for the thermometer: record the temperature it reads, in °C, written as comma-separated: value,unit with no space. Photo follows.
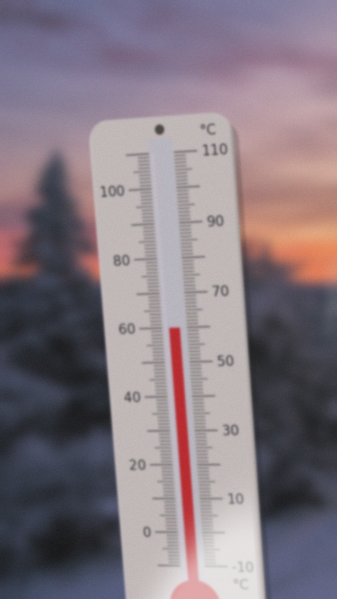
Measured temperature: 60,°C
